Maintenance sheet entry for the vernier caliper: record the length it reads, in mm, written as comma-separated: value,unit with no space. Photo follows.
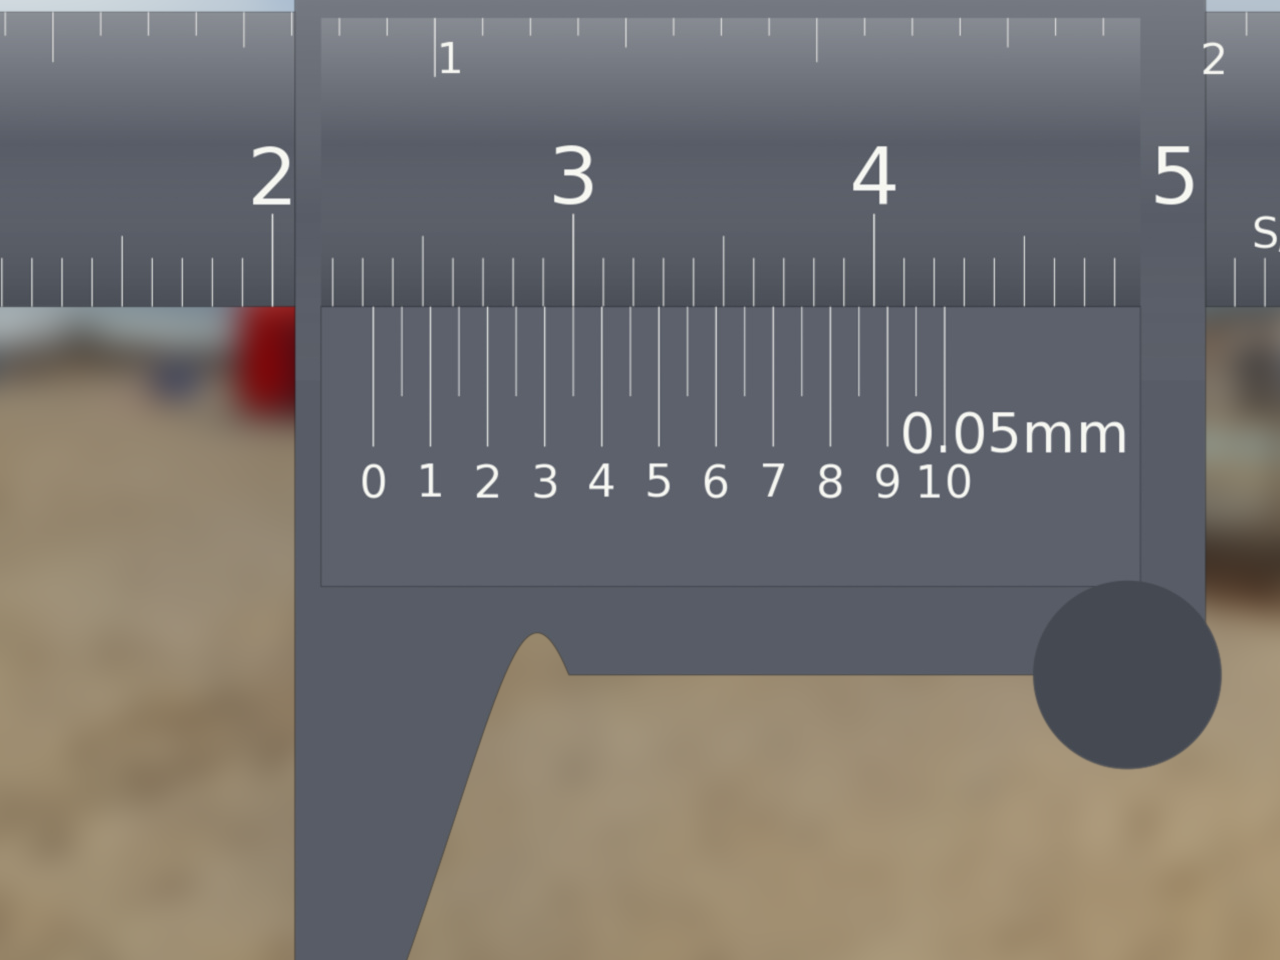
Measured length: 23.35,mm
